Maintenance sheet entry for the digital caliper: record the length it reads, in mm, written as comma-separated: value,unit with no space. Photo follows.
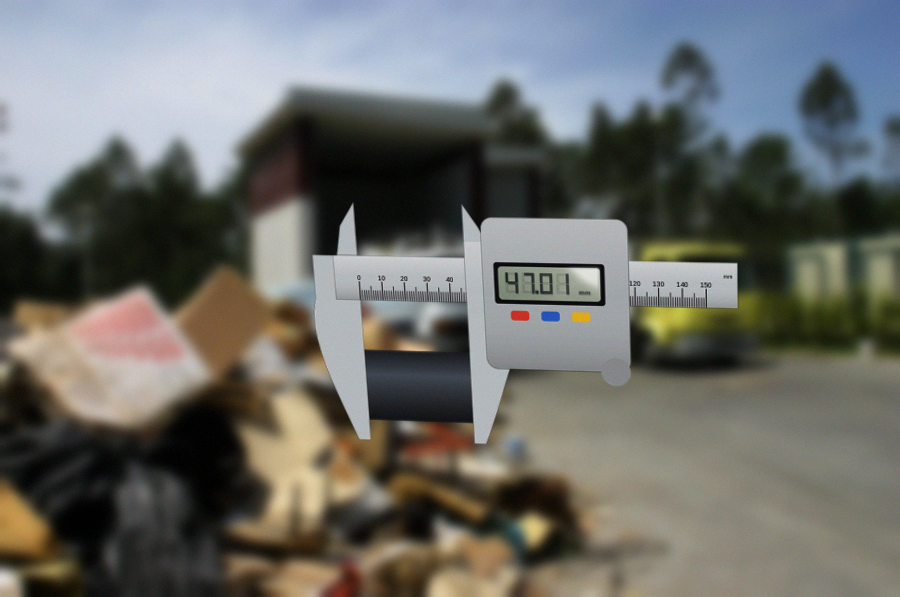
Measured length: 47.01,mm
